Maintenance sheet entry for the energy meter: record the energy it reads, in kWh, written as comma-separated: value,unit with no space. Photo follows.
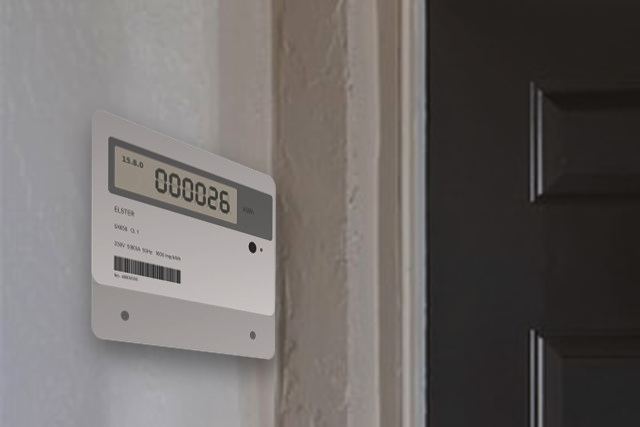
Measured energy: 26,kWh
